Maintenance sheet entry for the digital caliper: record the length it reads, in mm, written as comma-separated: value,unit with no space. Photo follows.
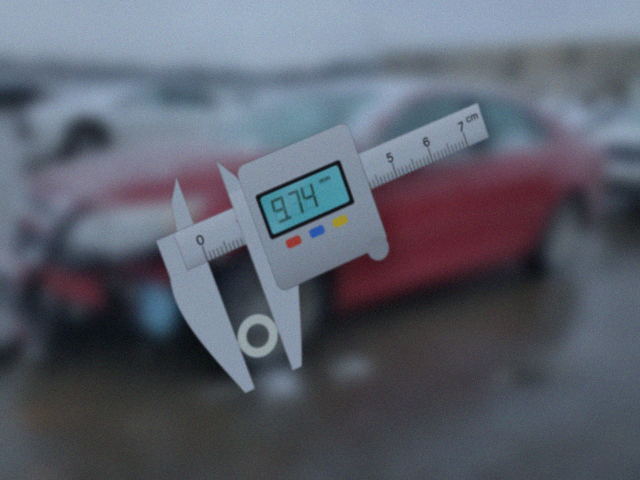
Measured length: 9.74,mm
